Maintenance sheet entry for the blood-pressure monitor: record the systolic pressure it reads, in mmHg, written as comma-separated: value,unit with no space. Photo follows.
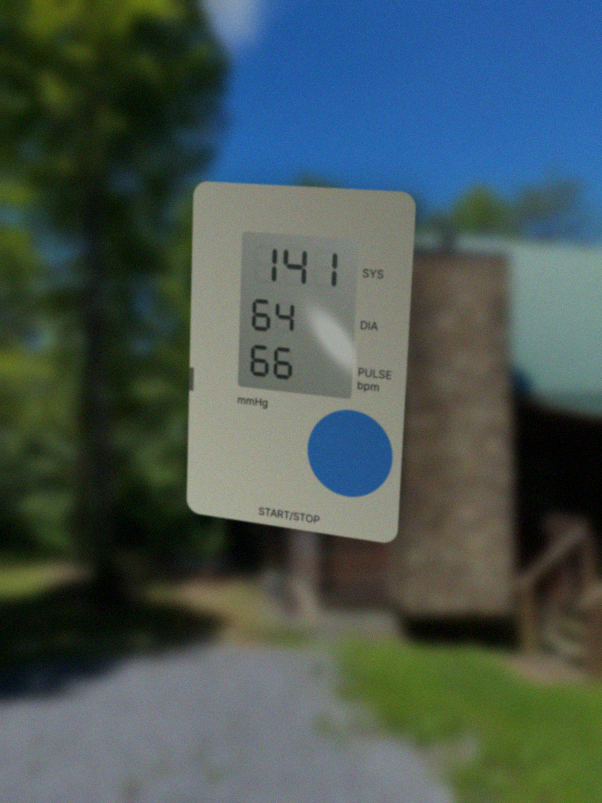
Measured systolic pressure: 141,mmHg
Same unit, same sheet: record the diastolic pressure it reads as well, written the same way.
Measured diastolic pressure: 64,mmHg
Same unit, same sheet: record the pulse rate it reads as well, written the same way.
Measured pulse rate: 66,bpm
